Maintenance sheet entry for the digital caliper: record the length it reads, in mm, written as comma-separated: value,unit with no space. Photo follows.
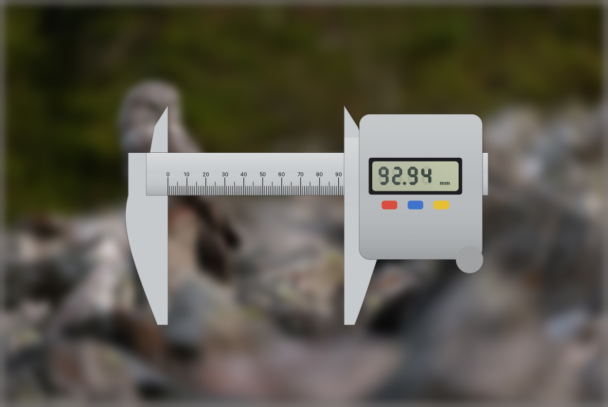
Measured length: 92.94,mm
